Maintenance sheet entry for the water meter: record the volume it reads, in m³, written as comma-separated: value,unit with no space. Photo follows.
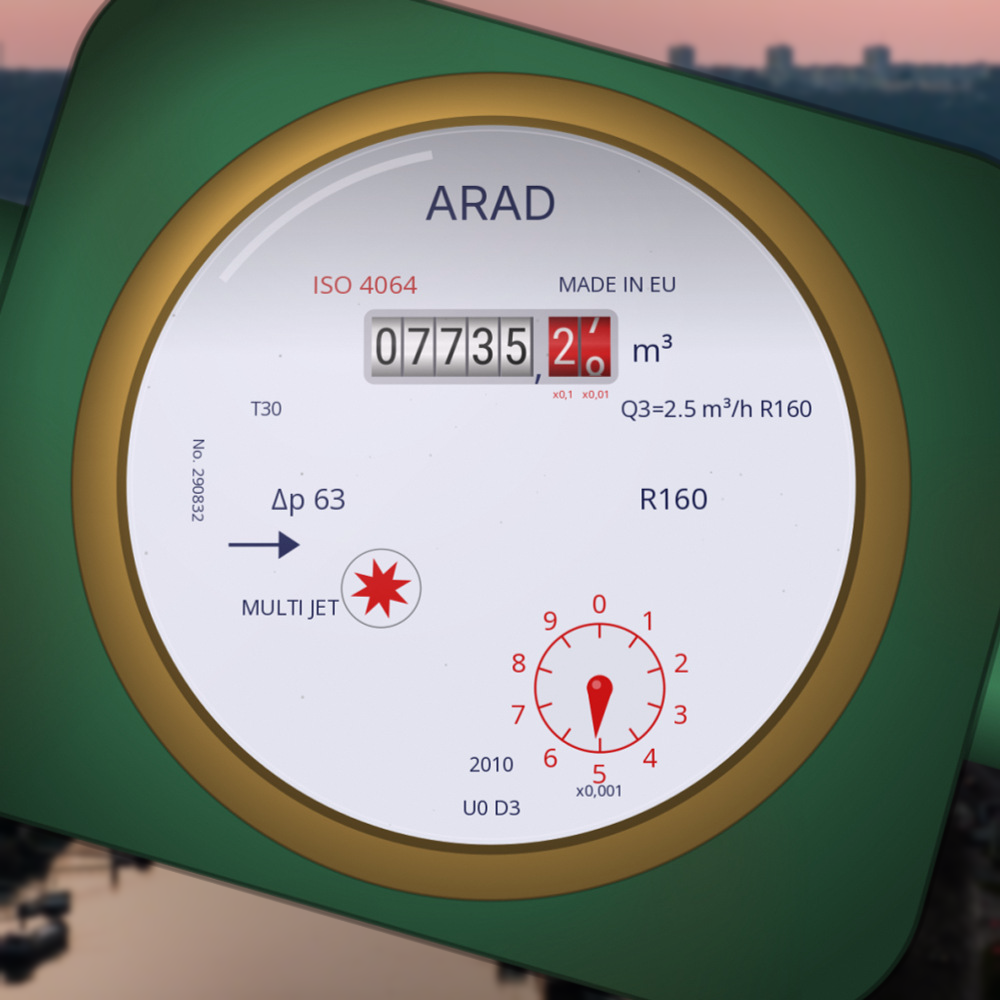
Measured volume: 7735.275,m³
